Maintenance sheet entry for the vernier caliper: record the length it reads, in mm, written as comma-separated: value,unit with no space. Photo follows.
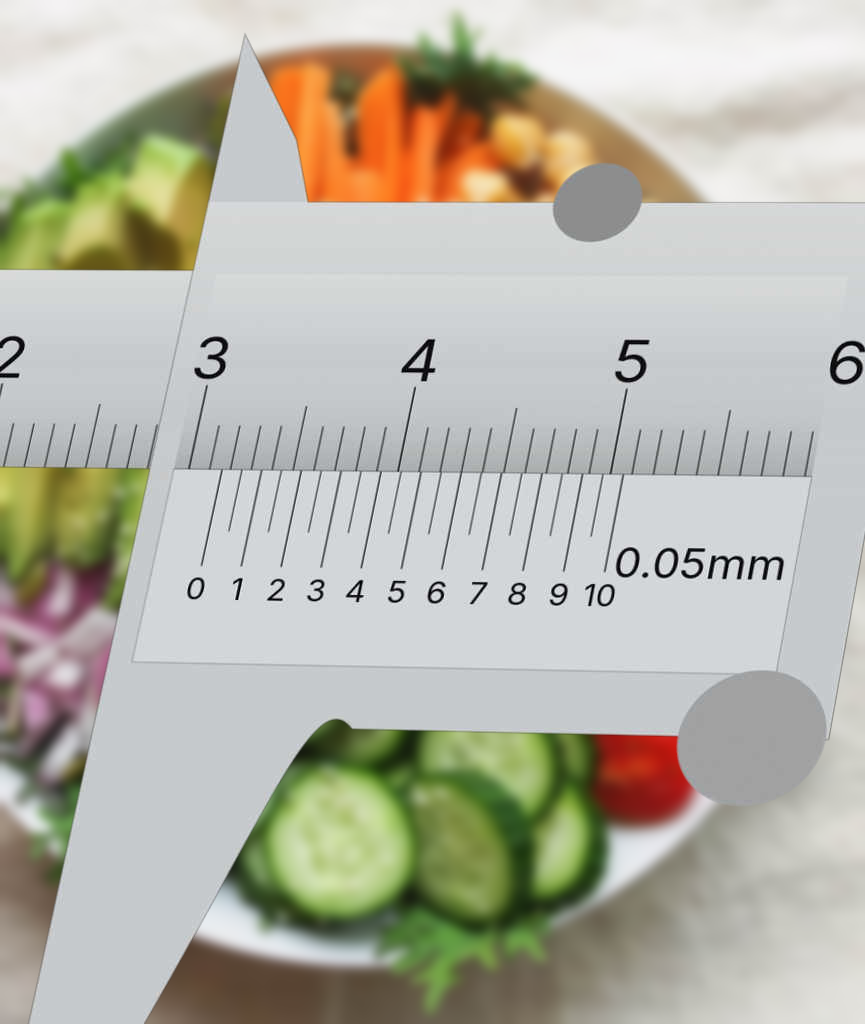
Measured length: 31.6,mm
